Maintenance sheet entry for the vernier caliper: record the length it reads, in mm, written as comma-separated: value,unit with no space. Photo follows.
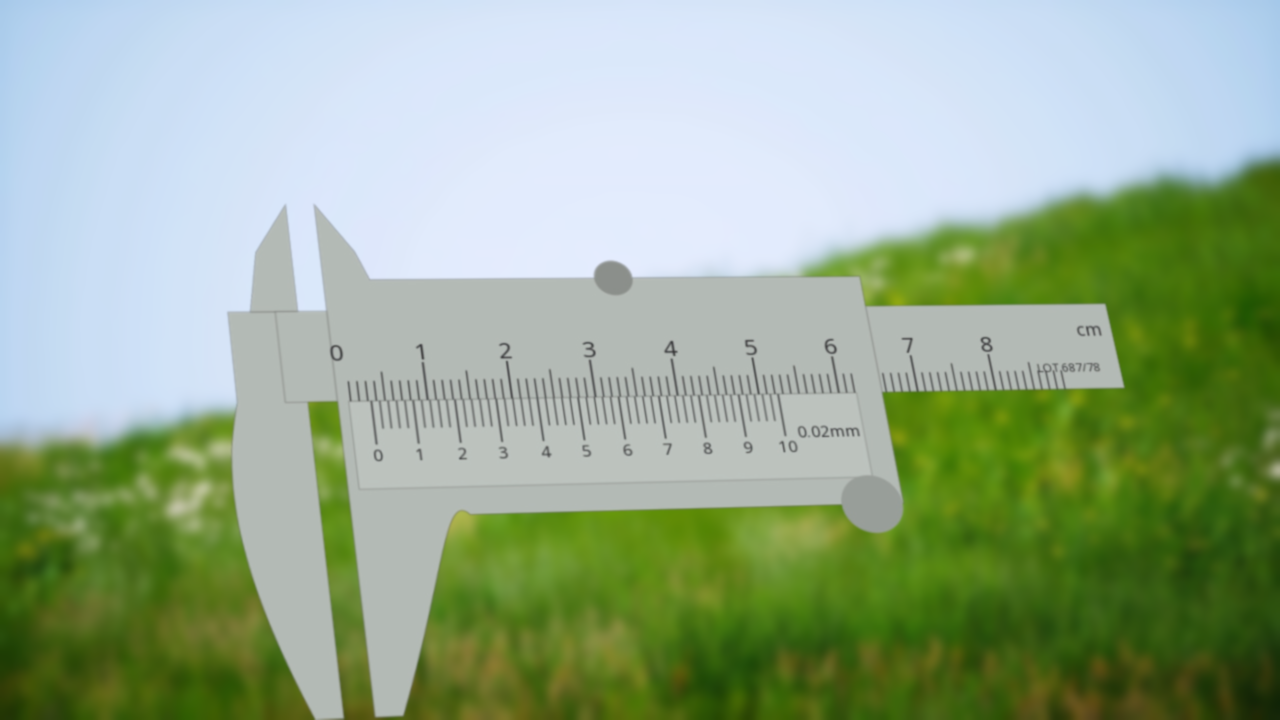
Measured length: 3.4,mm
